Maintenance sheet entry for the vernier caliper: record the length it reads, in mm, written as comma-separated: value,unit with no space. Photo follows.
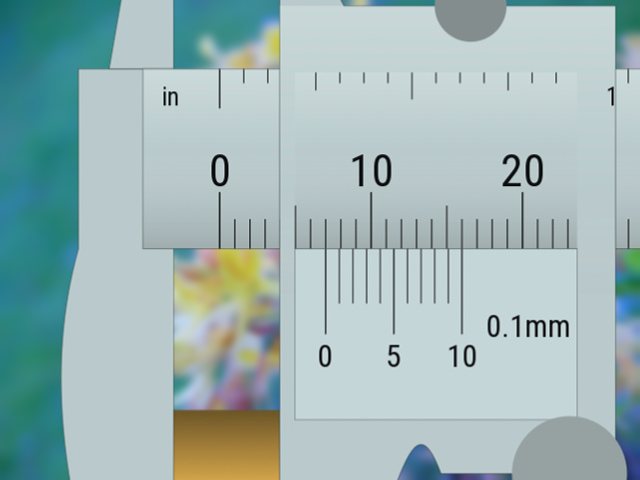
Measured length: 7.0,mm
